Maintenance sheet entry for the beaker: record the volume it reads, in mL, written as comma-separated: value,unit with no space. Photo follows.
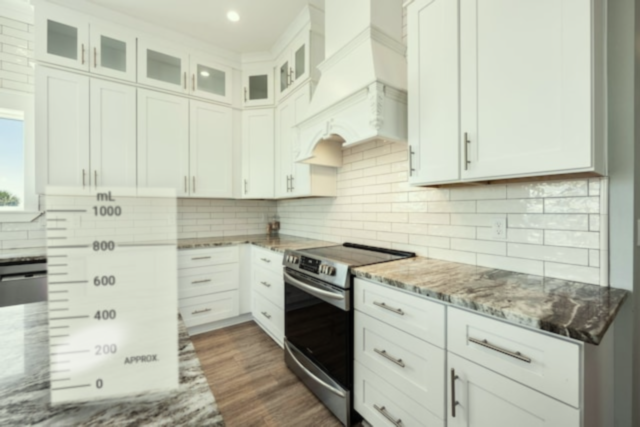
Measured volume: 800,mL
